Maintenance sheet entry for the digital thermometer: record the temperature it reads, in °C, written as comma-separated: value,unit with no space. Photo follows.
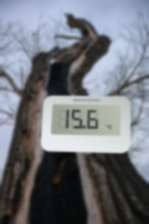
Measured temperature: 15.6,°C
